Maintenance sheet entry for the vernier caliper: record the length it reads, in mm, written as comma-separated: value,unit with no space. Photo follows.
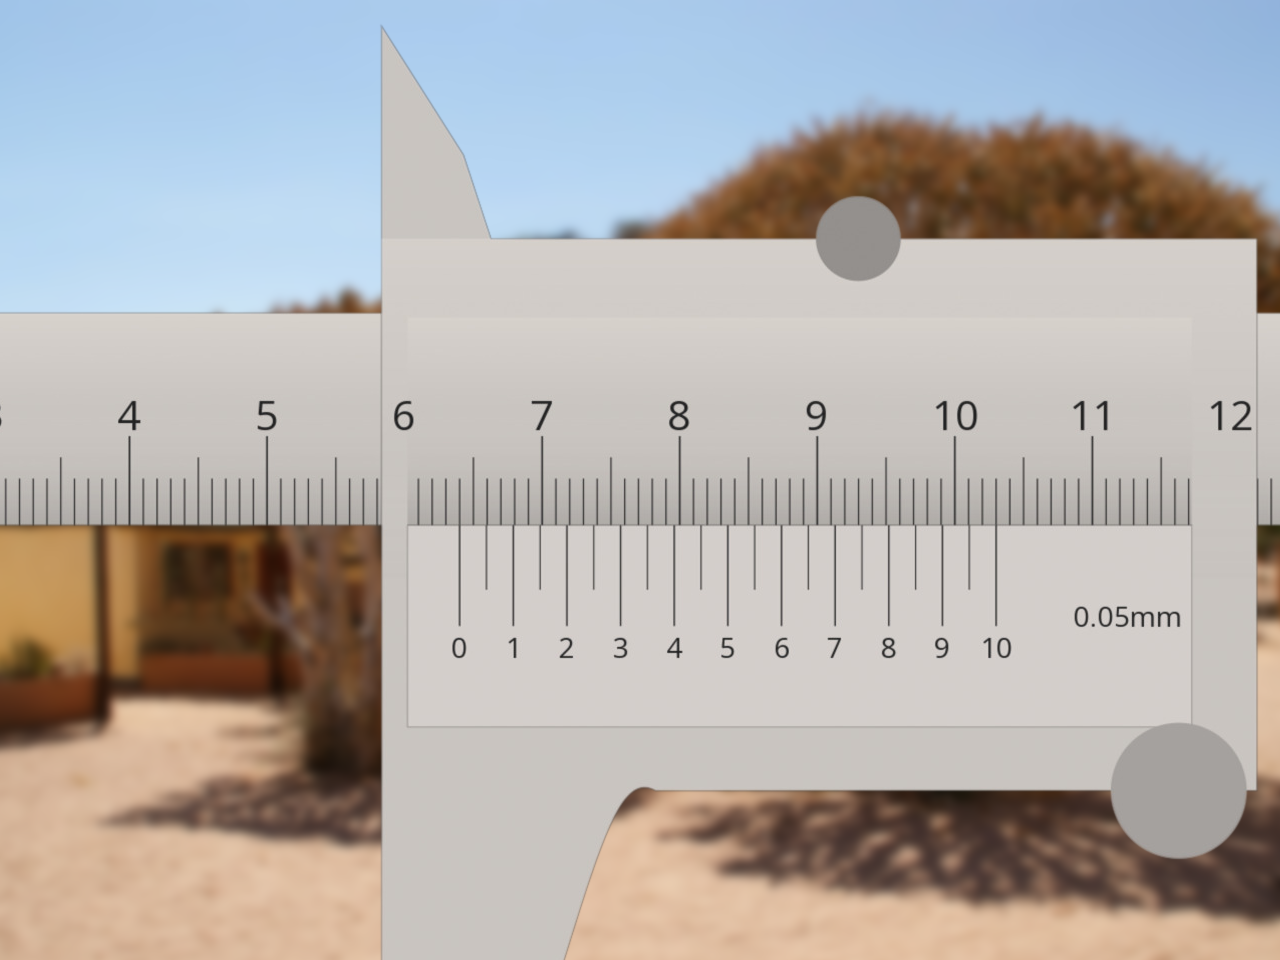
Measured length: 64.0,mm
